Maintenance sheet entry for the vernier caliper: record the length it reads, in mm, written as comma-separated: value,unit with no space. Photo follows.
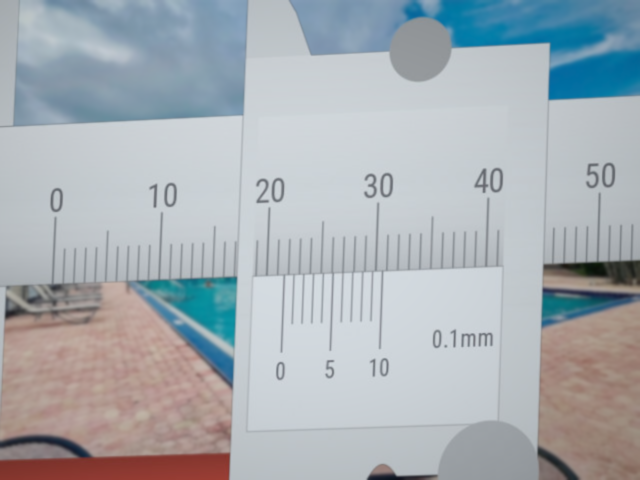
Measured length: 21.6,mm
